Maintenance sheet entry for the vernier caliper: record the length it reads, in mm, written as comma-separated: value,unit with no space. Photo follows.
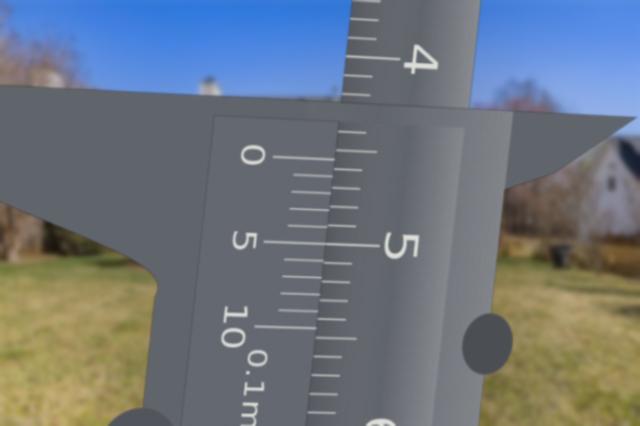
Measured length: 45.5,mm
